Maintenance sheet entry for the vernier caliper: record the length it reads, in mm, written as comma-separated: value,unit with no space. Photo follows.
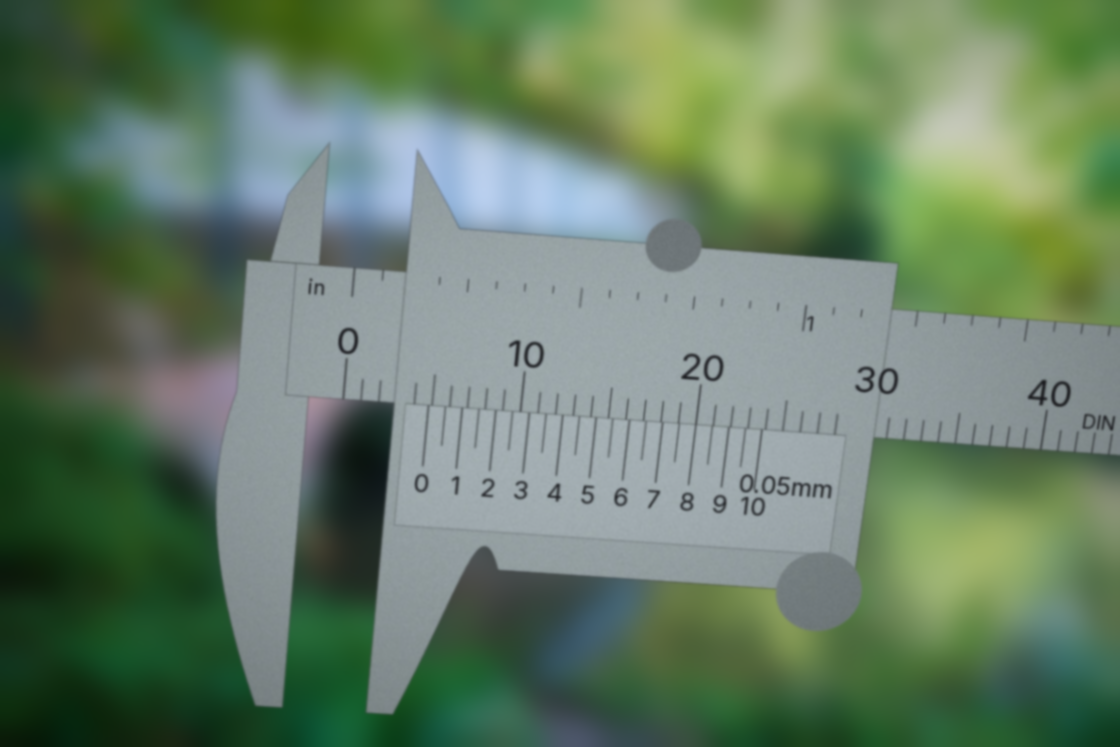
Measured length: 4.8,mm
